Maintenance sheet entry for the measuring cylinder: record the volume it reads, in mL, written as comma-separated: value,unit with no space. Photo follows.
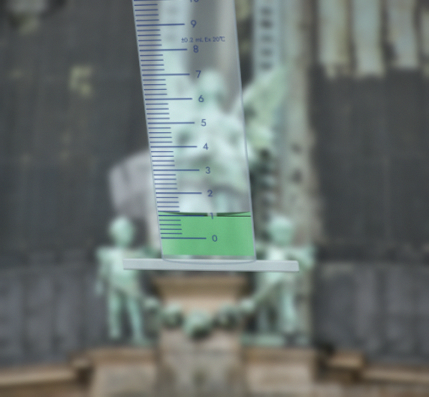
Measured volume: 1,mL
